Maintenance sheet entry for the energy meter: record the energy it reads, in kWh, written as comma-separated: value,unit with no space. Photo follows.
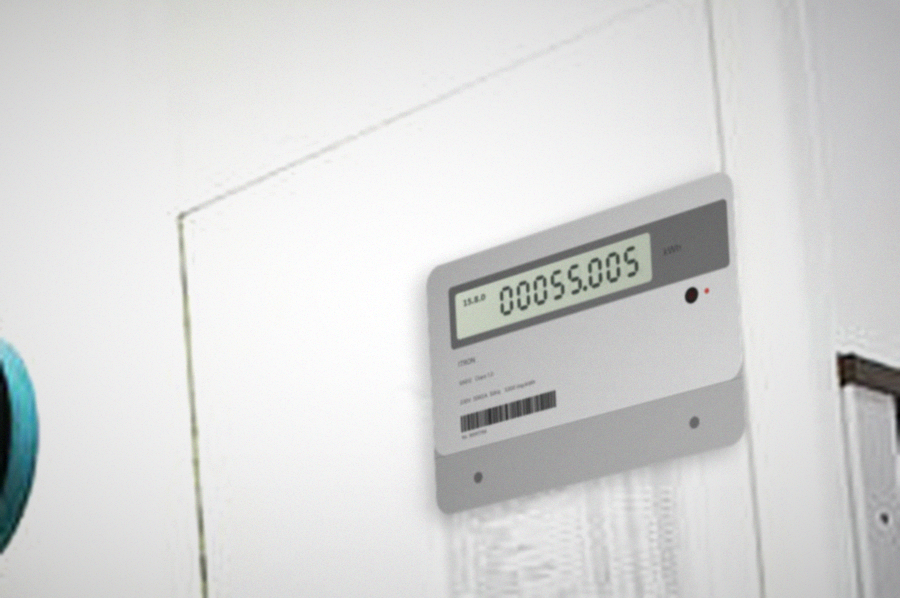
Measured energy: 55.005,kWh
